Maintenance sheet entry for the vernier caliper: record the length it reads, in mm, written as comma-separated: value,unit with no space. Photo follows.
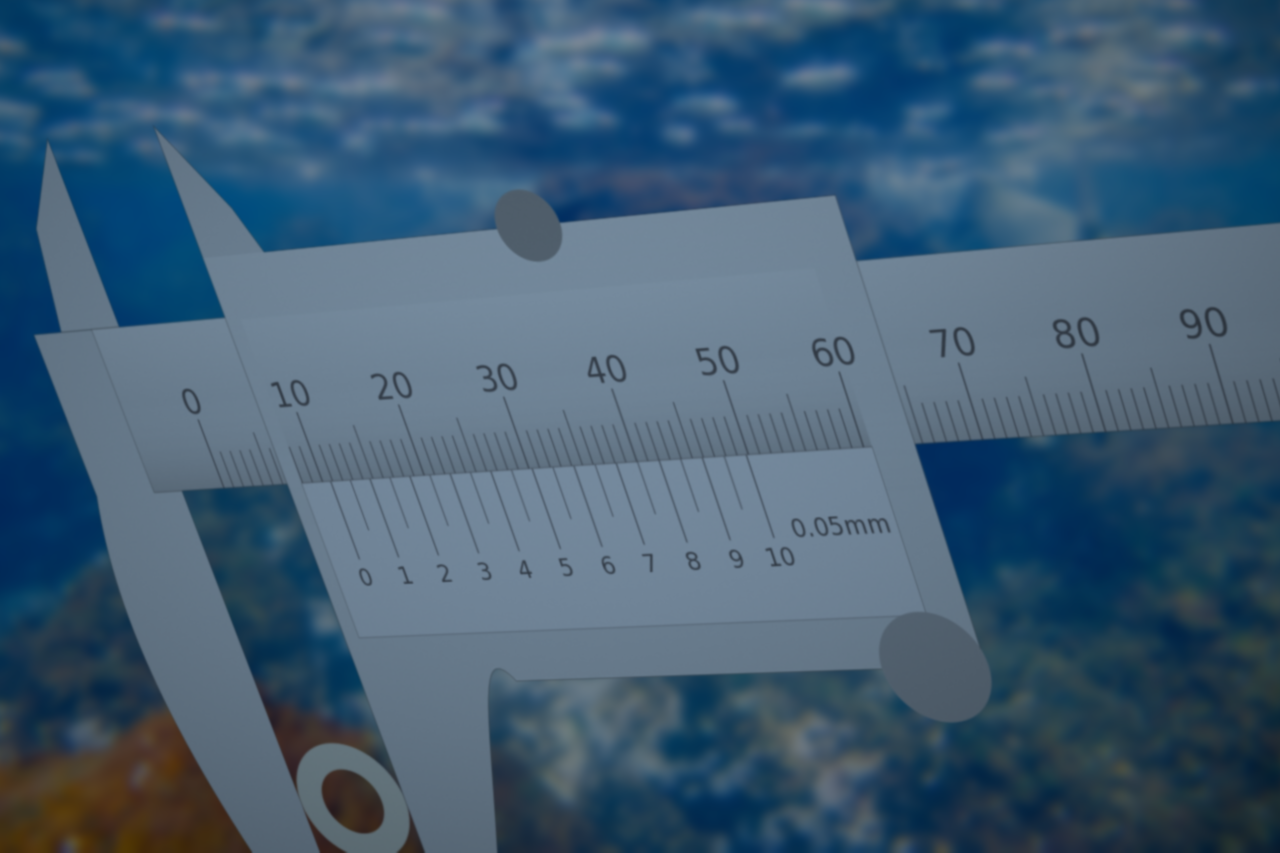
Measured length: 10.8,mm
